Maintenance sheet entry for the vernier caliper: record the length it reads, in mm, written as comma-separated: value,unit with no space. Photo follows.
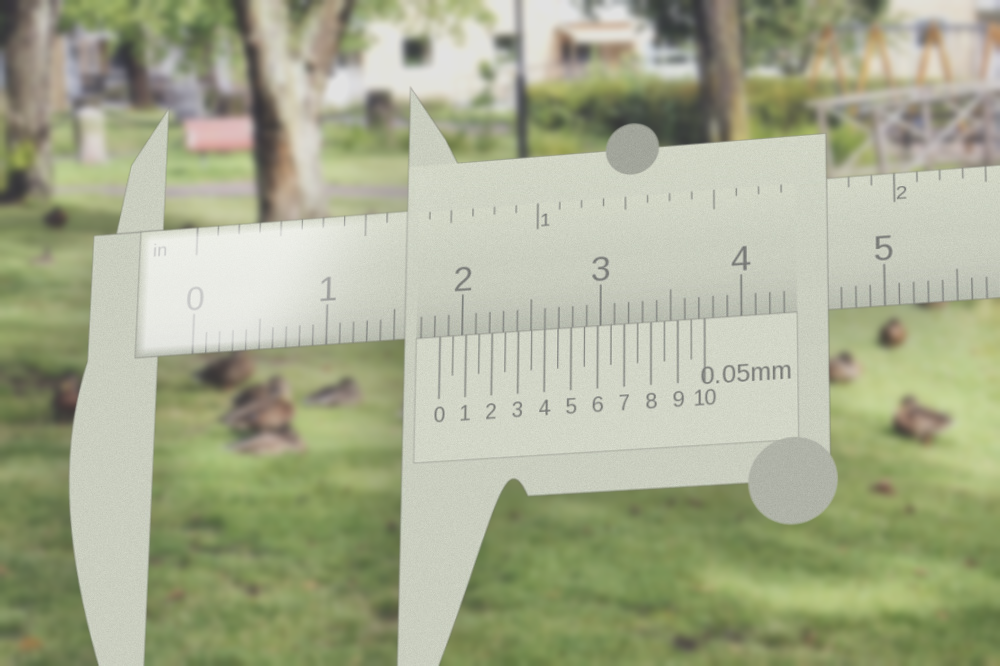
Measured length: 18.4,mm
